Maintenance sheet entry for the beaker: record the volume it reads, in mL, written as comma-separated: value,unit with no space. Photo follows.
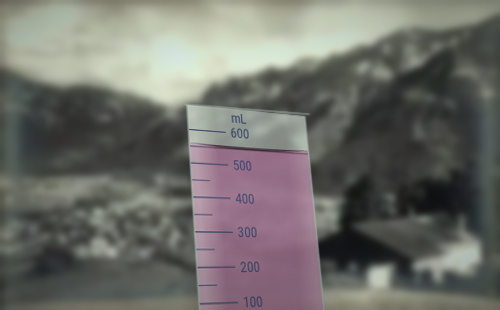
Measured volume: 550,mL
